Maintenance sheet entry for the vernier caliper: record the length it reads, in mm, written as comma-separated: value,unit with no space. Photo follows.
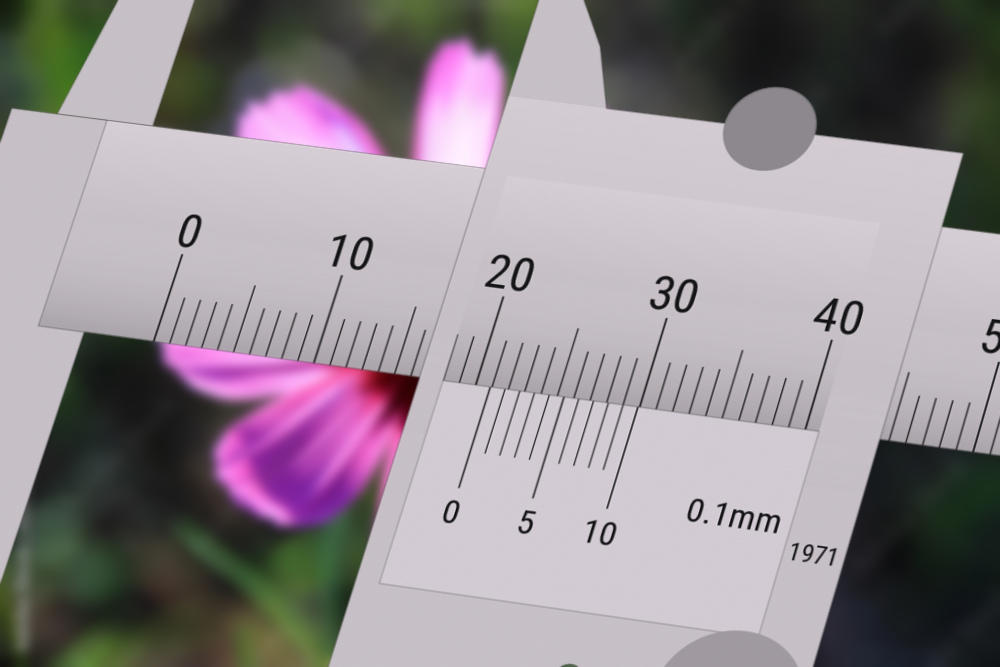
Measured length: 20.9,mm
